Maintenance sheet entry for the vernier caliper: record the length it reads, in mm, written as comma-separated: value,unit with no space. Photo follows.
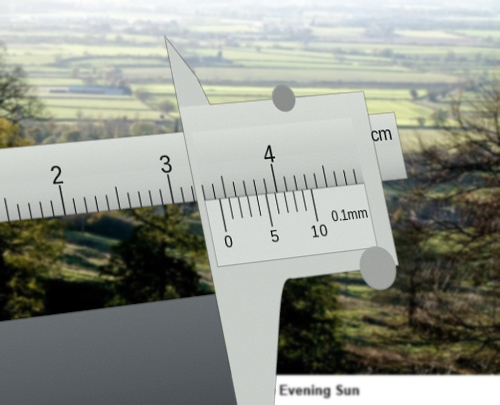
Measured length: 34.4,mm
